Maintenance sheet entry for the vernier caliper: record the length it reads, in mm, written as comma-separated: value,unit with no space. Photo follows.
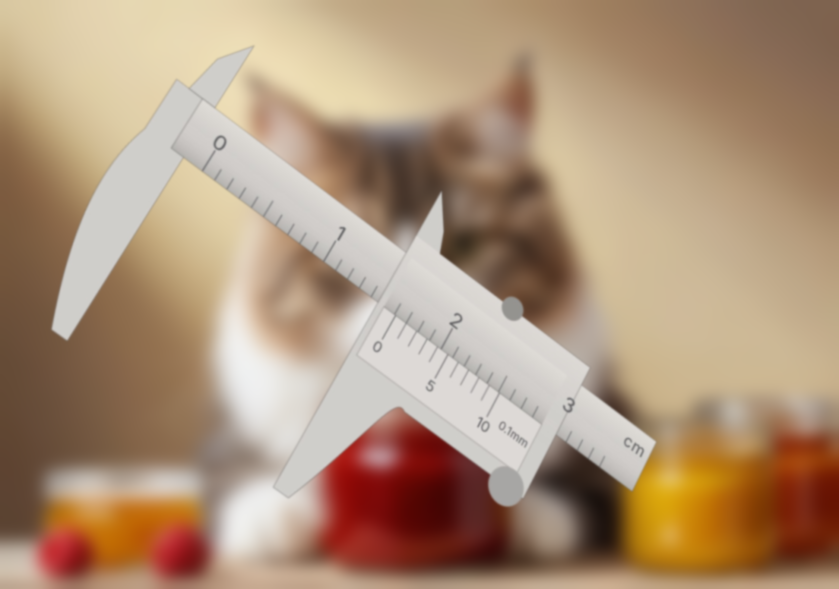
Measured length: 16.1,mm
